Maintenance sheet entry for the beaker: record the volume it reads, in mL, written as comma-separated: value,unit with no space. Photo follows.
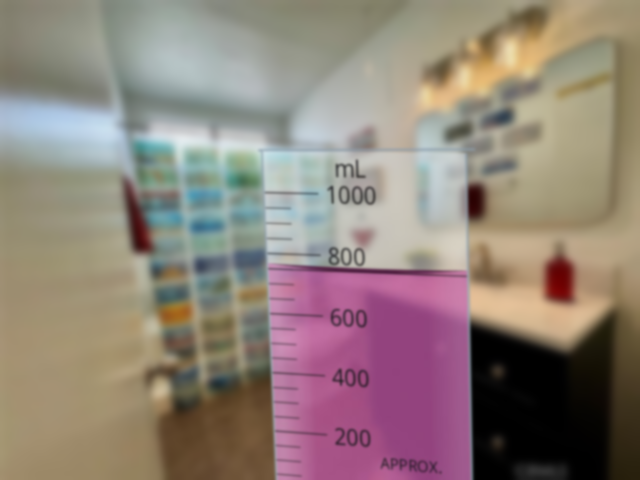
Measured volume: 750,mL
